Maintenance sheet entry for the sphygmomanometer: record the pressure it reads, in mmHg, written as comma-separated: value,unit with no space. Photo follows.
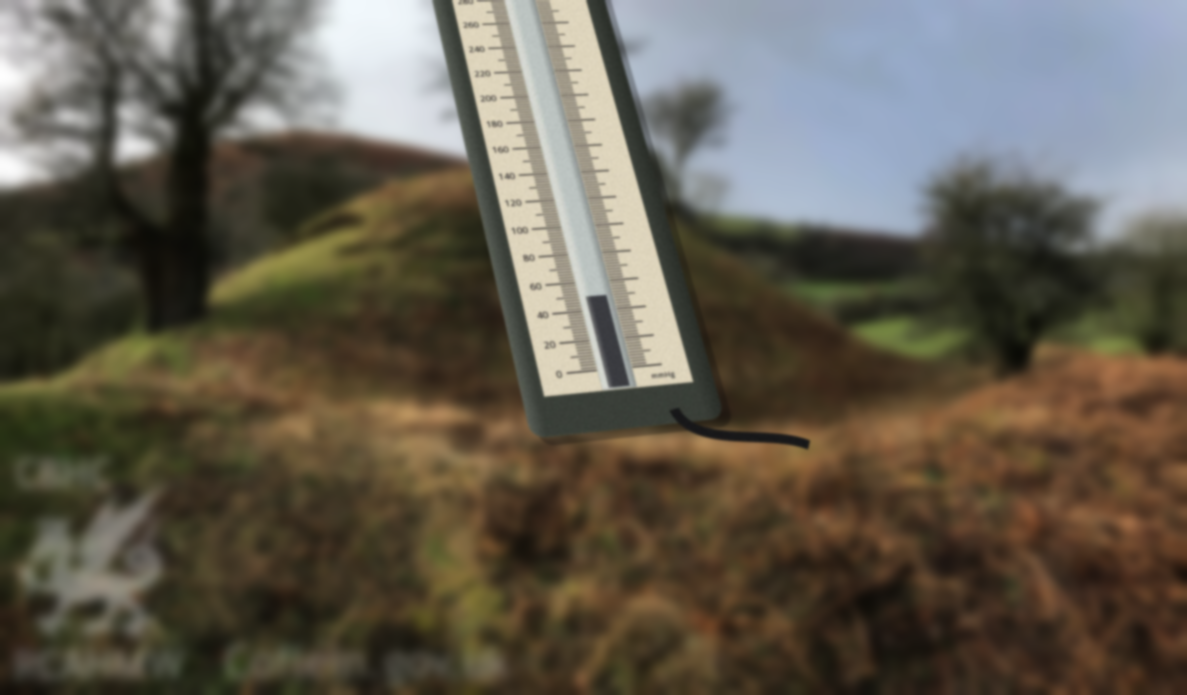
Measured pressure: 50,mmHg
